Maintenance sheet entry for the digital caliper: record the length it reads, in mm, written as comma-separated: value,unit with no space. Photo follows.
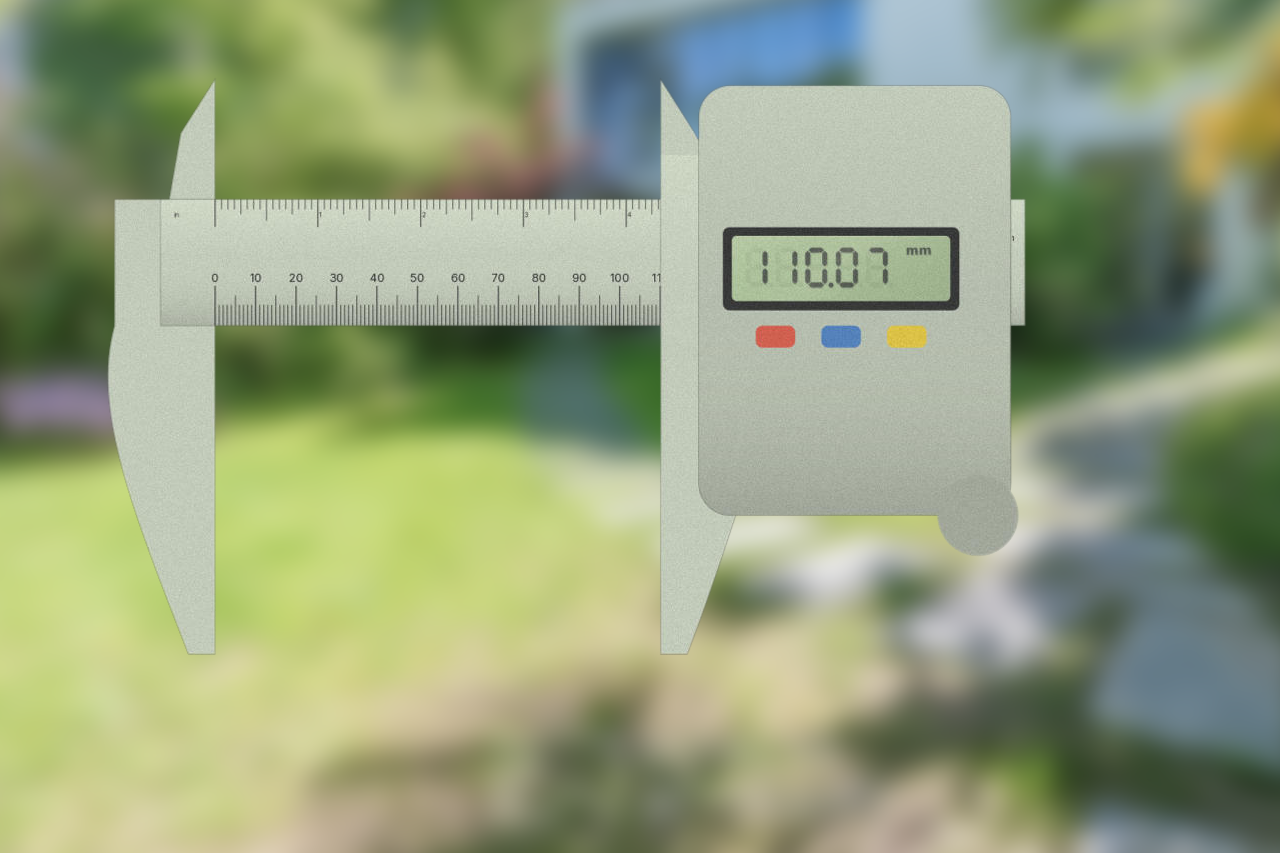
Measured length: 110.07,mm
